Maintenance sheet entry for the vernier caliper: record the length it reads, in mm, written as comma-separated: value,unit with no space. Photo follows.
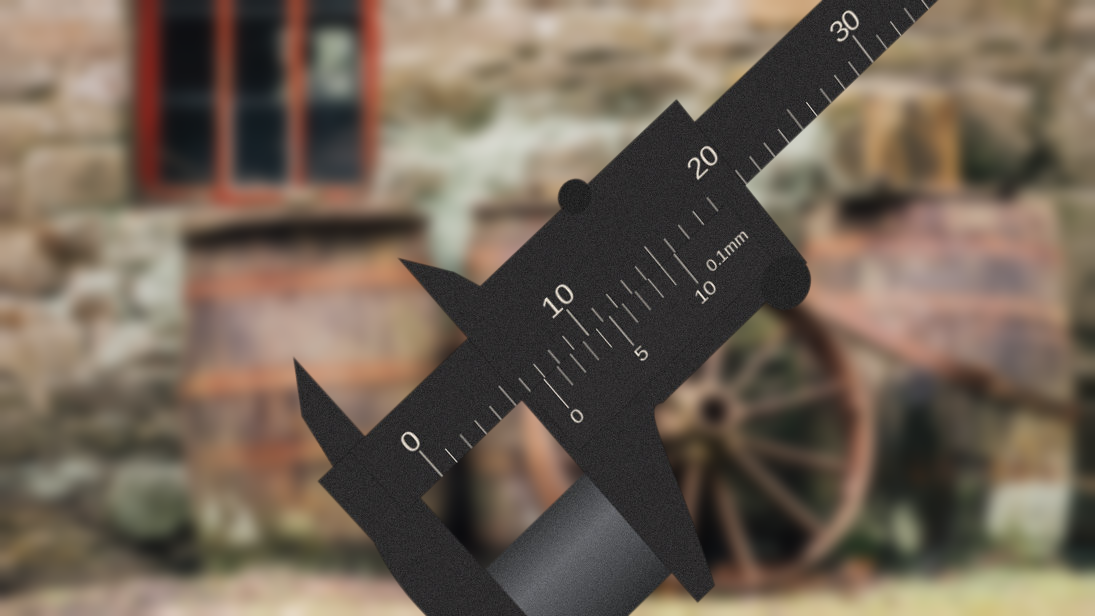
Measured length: 6.9,mm
